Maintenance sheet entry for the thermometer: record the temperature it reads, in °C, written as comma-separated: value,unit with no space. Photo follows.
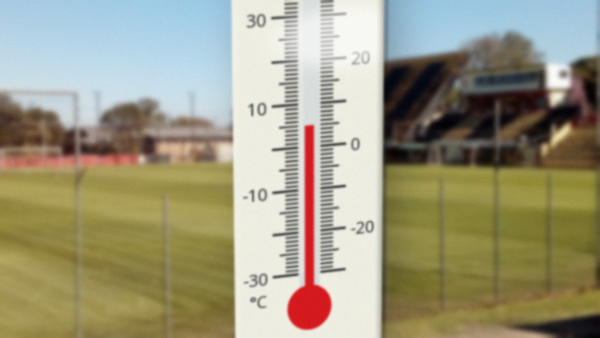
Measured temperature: 5,°C
